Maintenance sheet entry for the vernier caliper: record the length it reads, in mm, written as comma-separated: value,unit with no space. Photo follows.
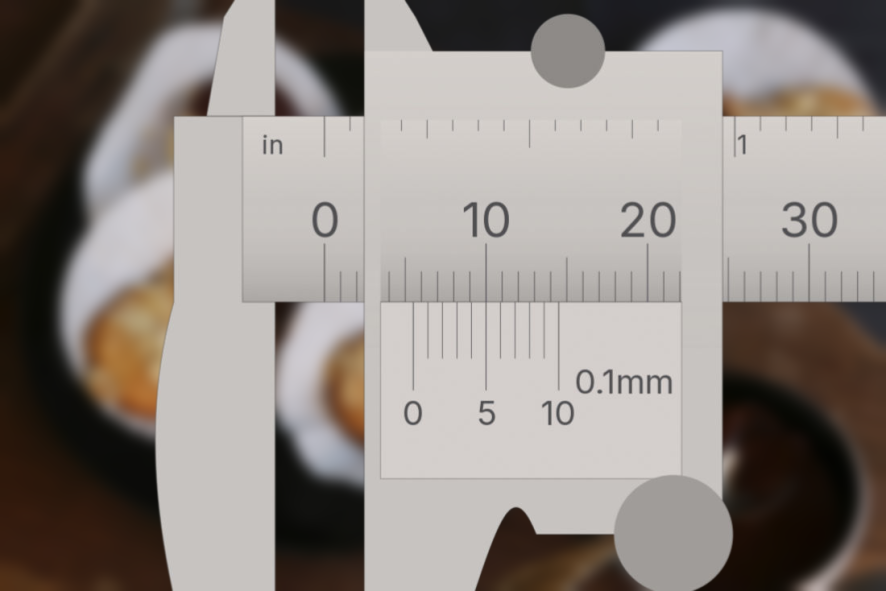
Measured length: 5.5,mm
